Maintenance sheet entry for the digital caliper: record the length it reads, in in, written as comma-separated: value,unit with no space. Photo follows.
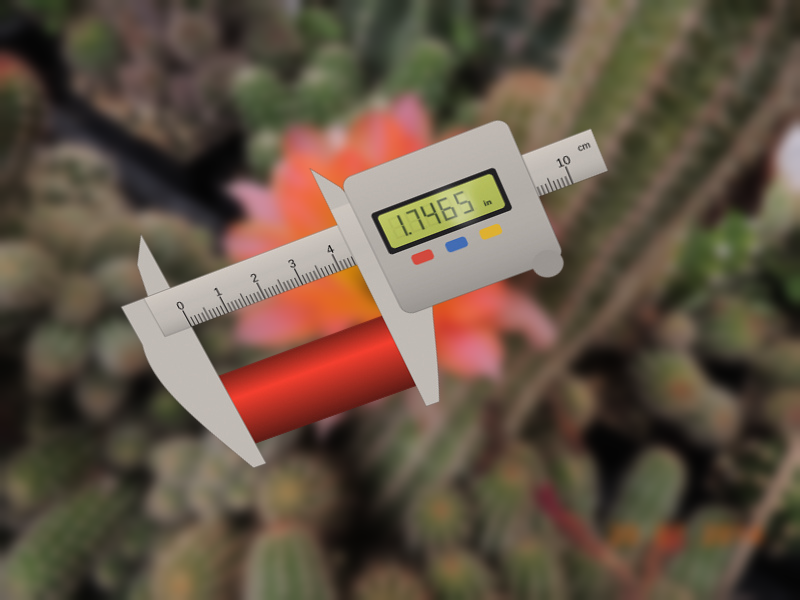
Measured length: 1.7465,in
